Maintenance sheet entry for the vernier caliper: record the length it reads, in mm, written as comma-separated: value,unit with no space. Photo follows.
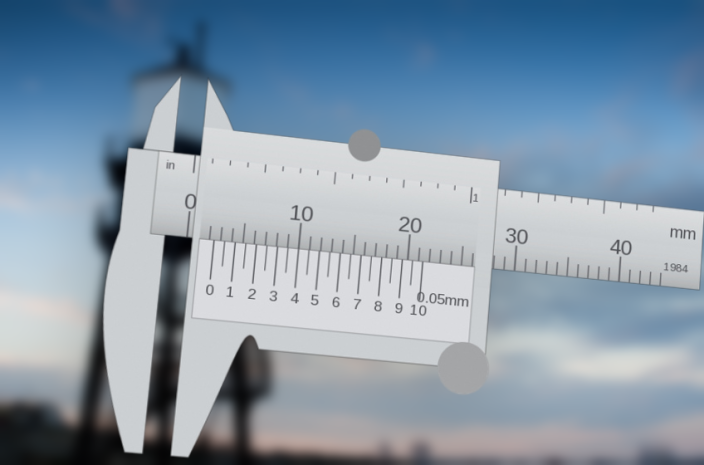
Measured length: 2.4,mm
